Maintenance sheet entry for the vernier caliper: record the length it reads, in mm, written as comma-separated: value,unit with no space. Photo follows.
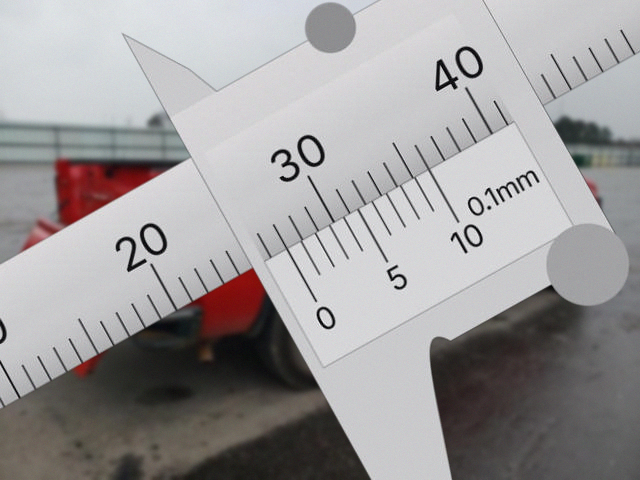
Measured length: 27.0,mm
